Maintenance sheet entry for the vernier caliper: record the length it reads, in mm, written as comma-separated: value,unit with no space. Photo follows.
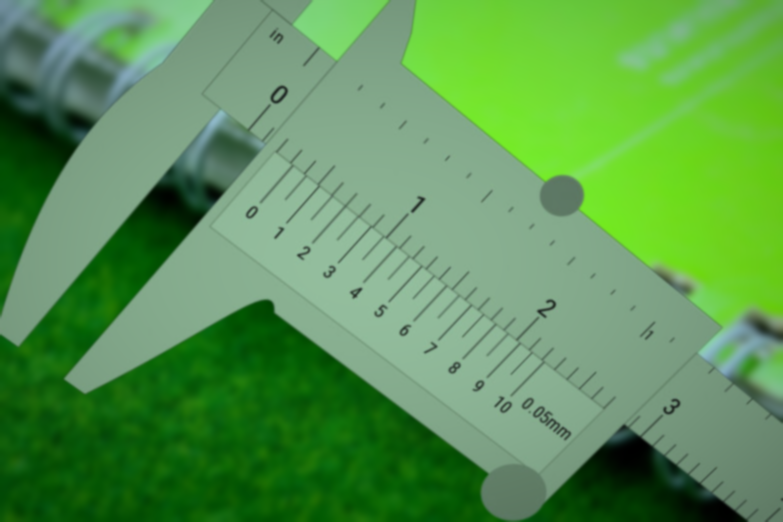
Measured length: 3.2,mm
